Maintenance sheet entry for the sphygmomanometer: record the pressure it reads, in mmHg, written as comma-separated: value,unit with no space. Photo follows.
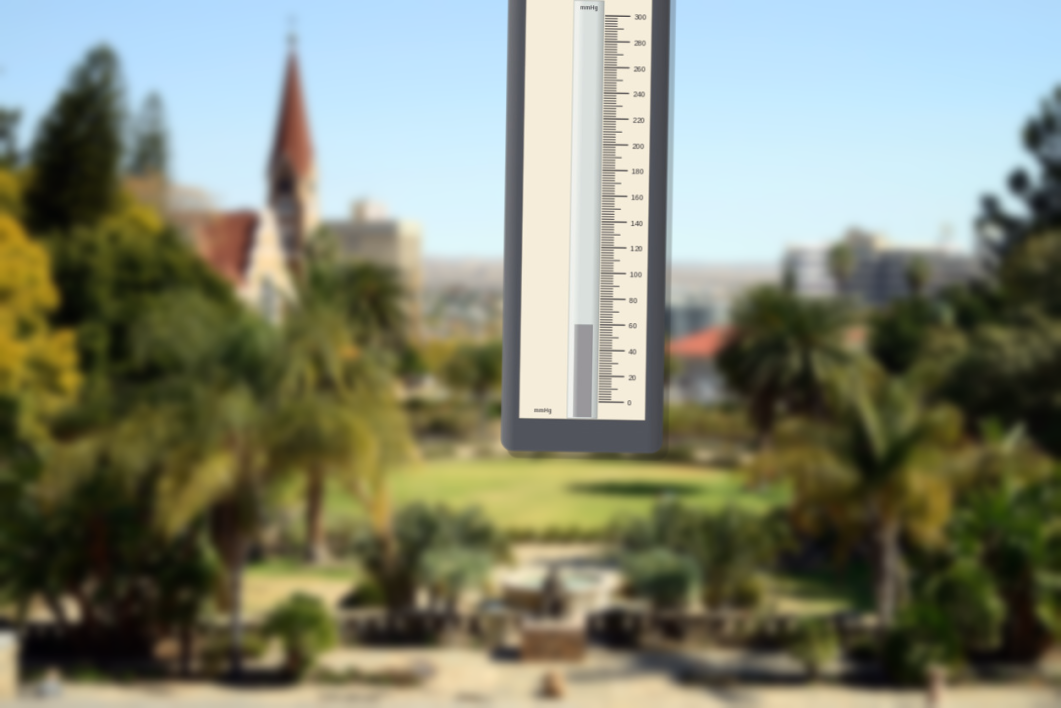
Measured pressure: 60,mmHg
